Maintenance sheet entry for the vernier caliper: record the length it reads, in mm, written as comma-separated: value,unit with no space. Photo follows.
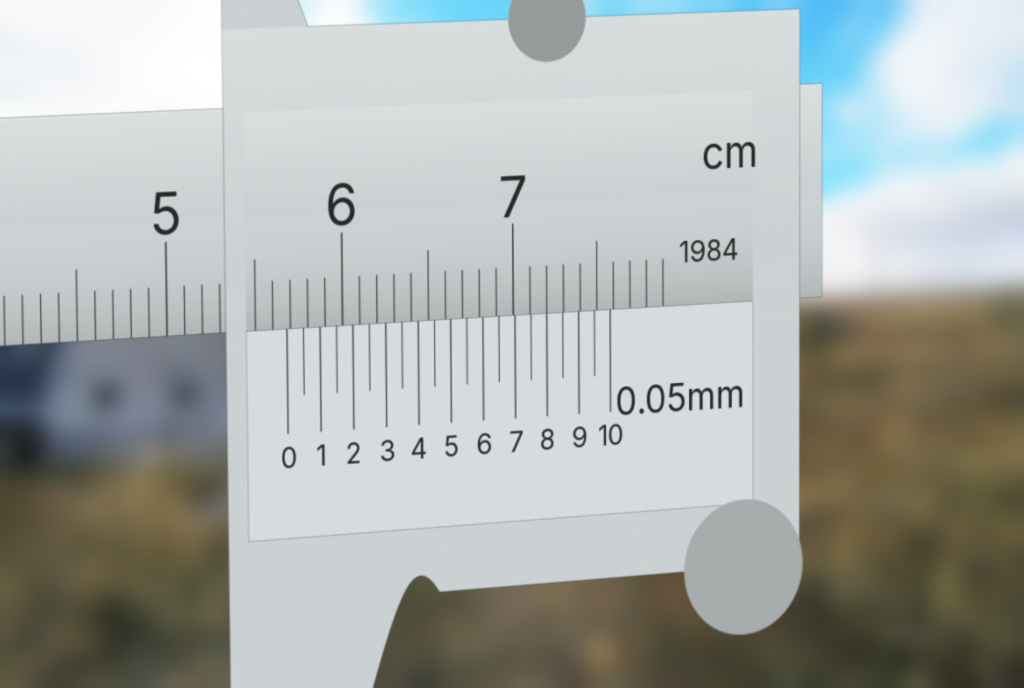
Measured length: 56.8,mm
